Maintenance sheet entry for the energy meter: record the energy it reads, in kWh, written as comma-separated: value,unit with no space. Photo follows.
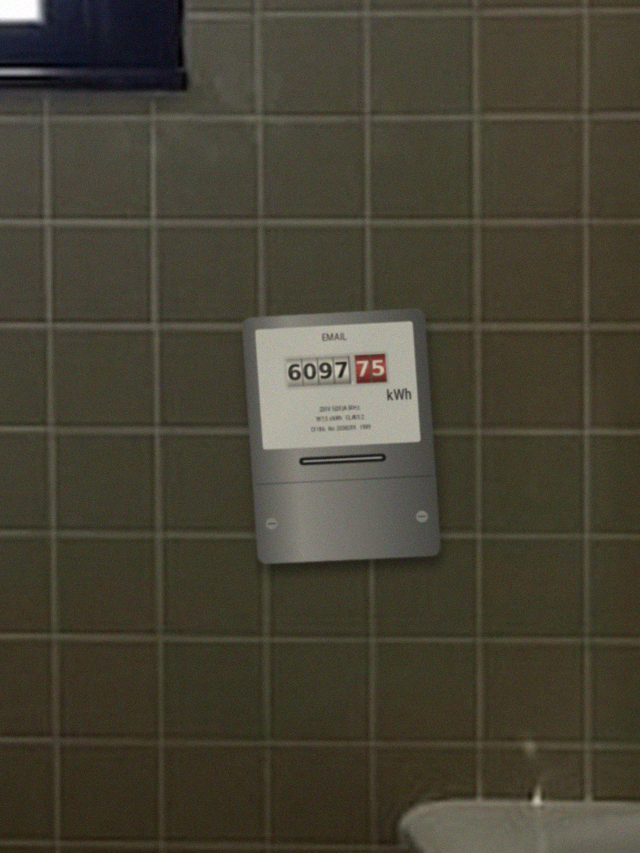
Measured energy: 6097.75,kWh
